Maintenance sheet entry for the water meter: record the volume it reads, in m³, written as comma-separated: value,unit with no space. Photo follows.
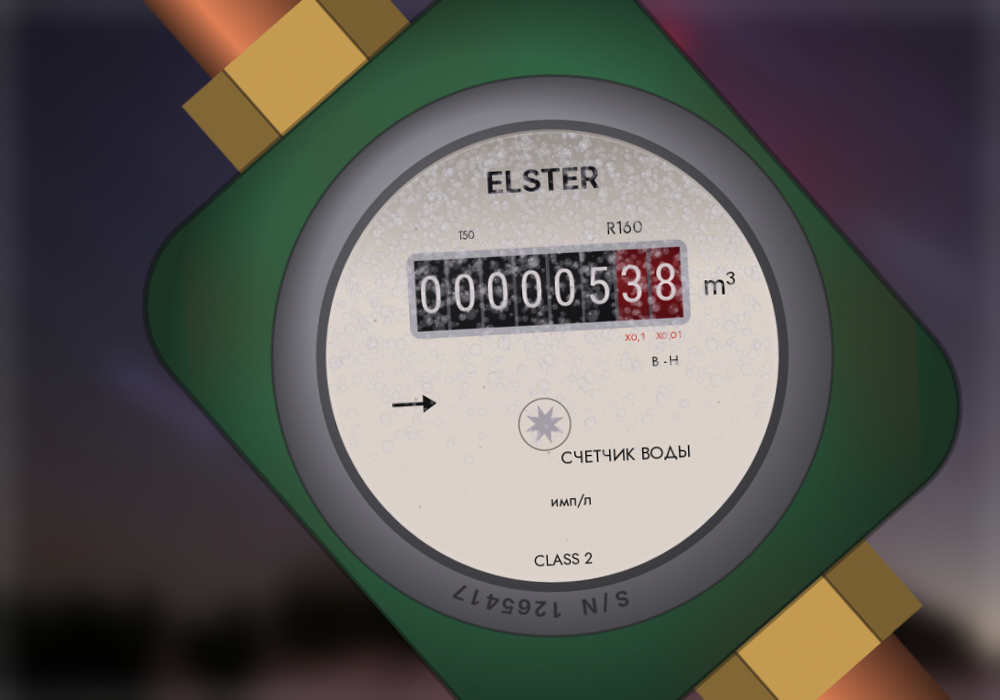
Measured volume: 5.38,m³
